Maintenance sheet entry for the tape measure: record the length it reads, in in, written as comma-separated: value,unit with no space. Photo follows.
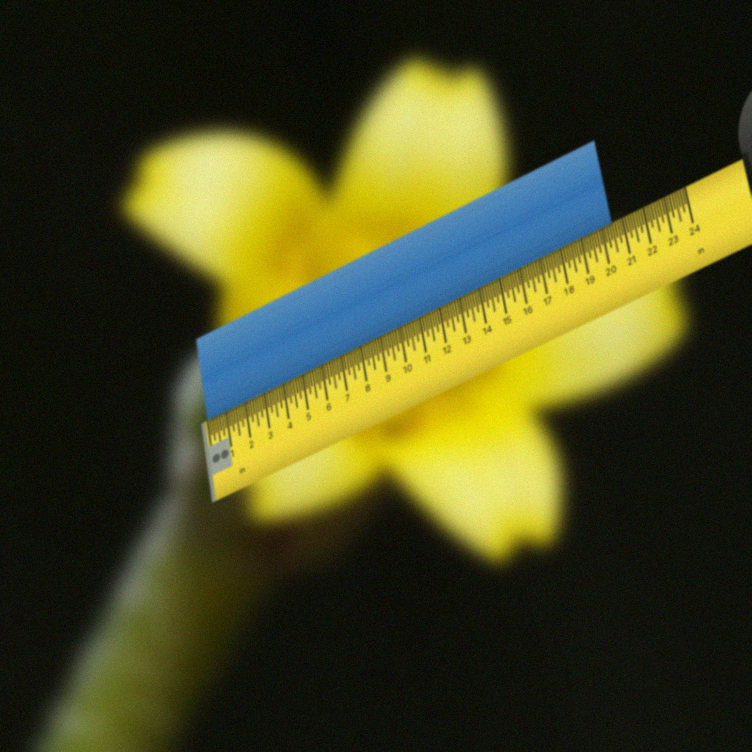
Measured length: 20.5,in
